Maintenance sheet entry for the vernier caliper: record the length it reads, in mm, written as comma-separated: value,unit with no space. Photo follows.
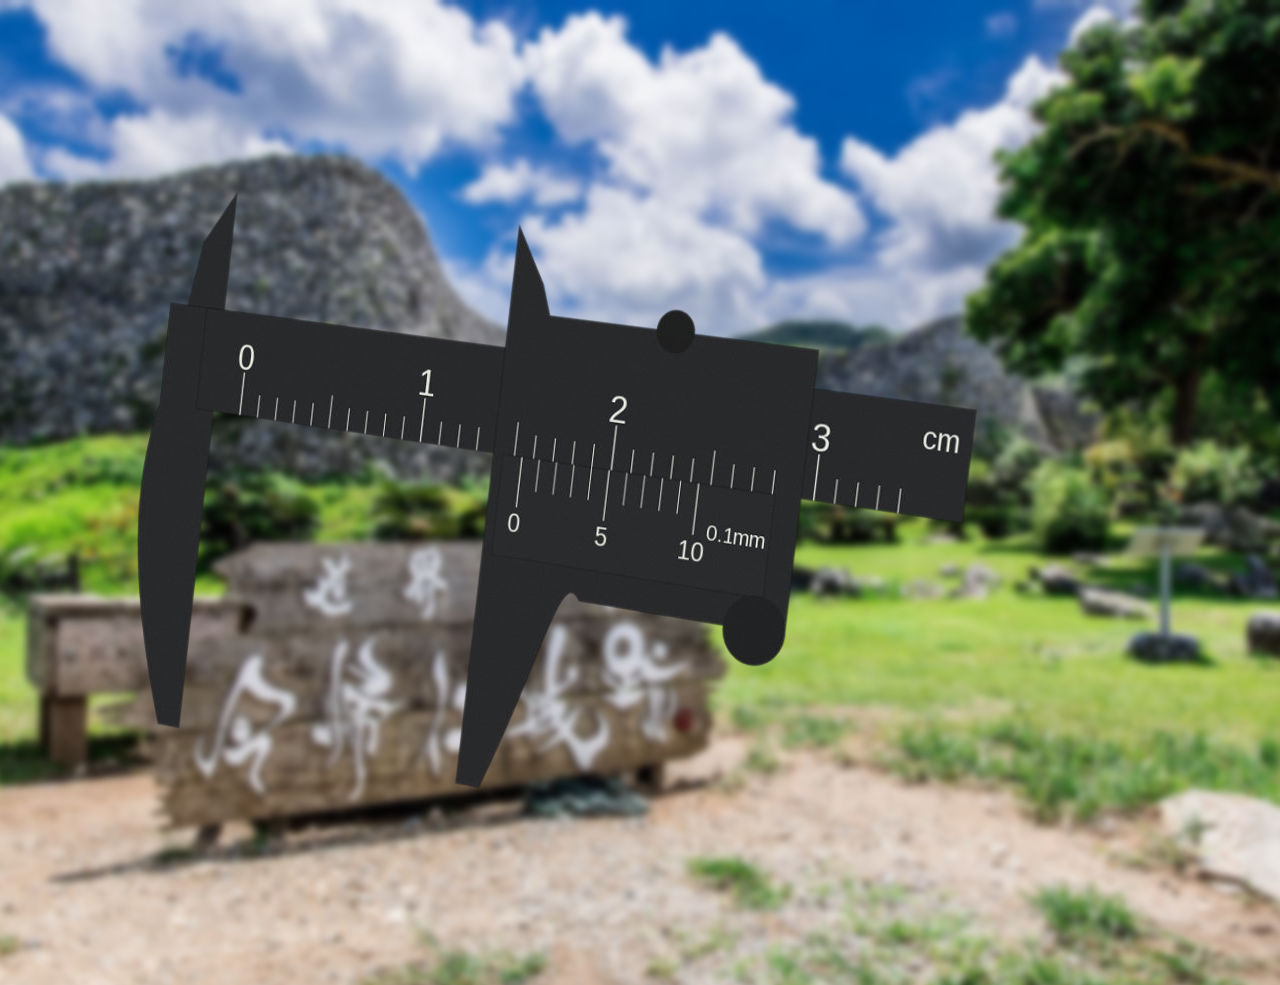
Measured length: 15.4,mm
